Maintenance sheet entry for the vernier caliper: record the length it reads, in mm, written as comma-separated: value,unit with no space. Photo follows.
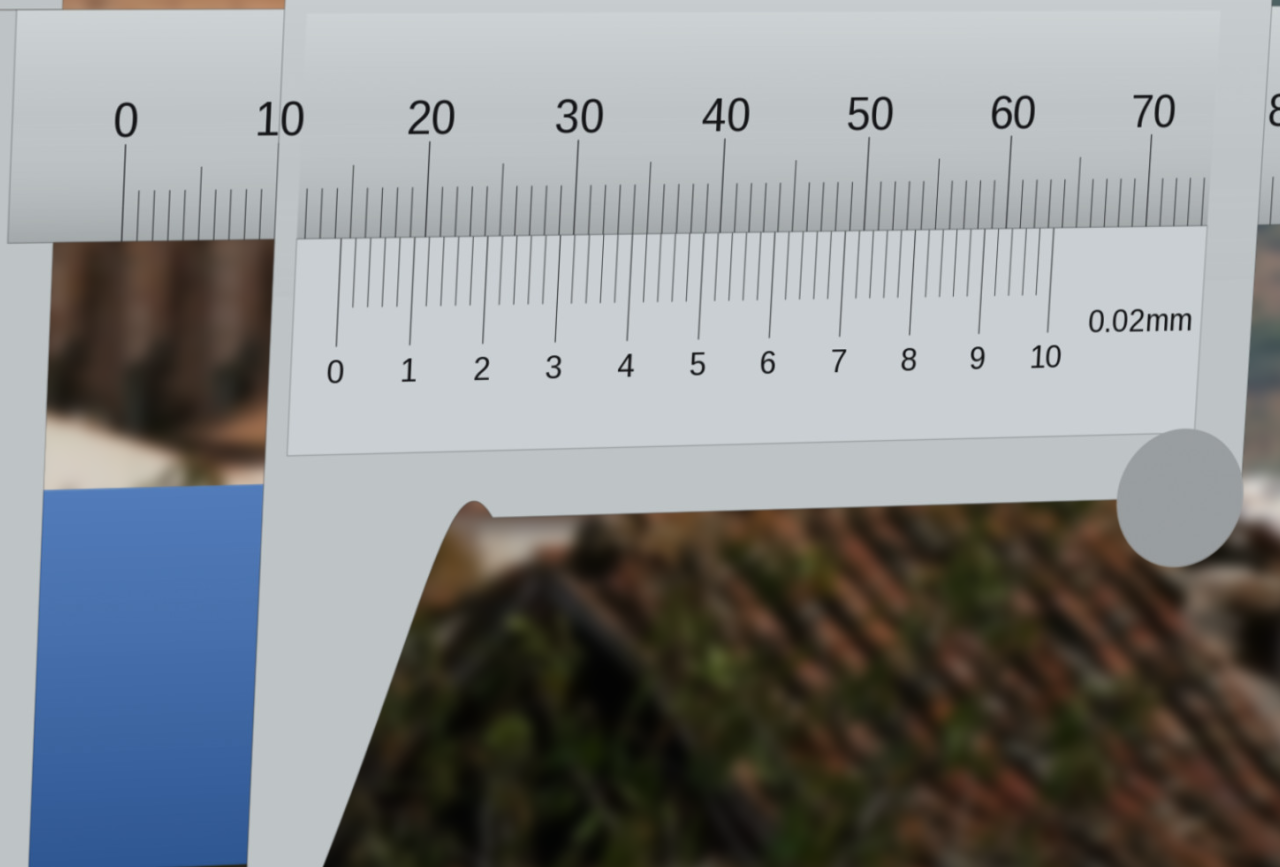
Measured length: 14.4,mm
